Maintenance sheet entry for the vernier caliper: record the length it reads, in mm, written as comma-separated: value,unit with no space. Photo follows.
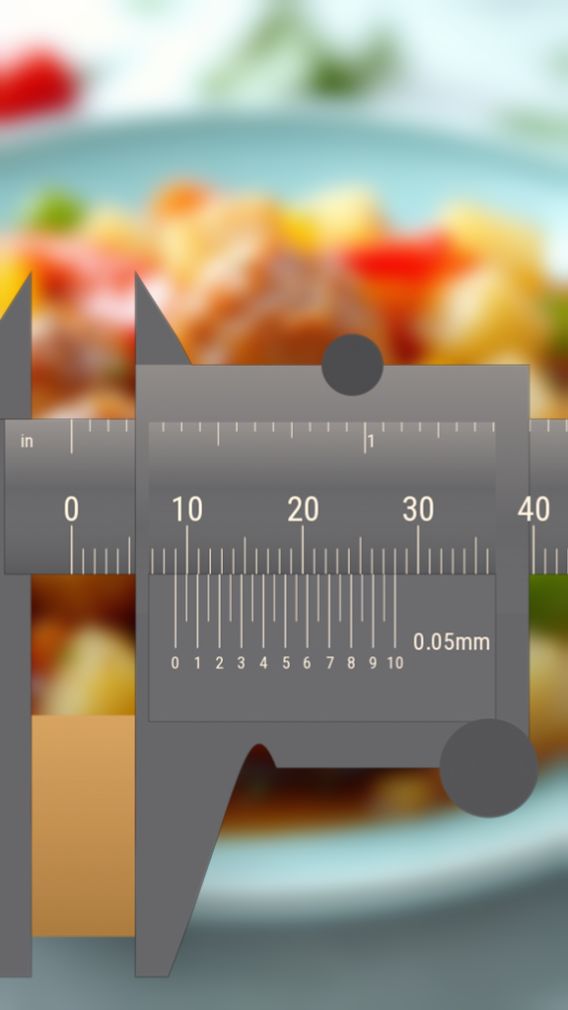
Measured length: 9.0,mm
